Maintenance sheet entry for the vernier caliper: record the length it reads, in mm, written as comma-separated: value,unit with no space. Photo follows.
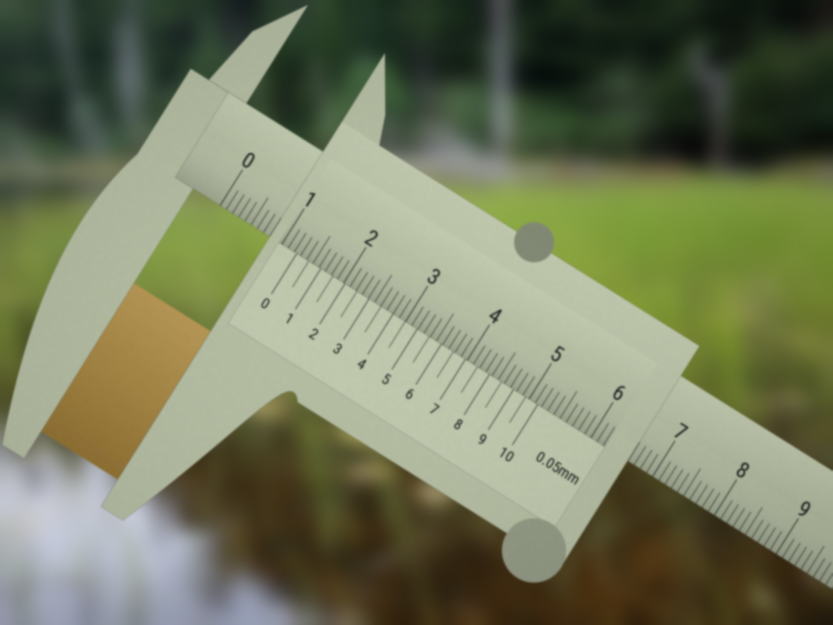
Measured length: 12.4,mm
